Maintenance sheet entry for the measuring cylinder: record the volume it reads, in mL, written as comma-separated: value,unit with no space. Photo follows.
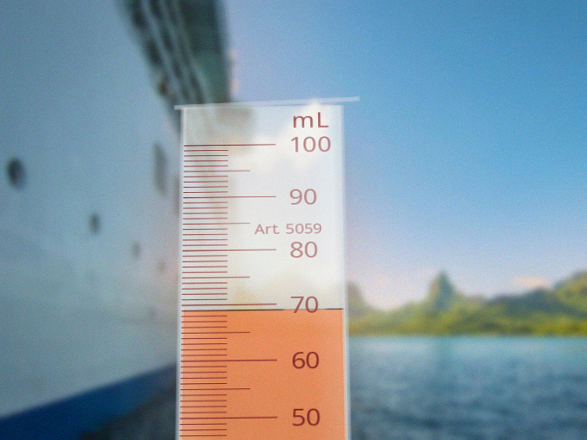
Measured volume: 69,mL
